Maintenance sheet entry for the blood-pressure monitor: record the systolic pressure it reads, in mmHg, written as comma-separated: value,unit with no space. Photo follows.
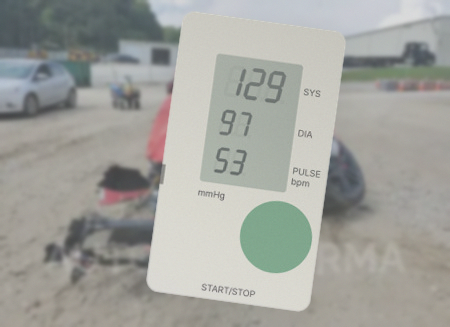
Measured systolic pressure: 129,mmHg
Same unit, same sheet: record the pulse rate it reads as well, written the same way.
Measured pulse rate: 53,bpm
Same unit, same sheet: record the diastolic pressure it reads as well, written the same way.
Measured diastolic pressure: 97,mmHg
